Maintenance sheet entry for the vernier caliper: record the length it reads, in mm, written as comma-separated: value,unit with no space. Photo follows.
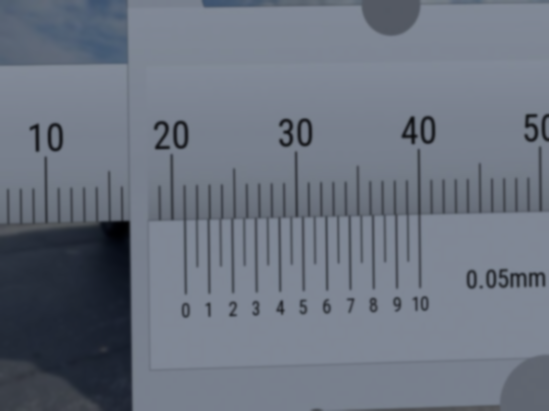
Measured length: 21.0,mm
